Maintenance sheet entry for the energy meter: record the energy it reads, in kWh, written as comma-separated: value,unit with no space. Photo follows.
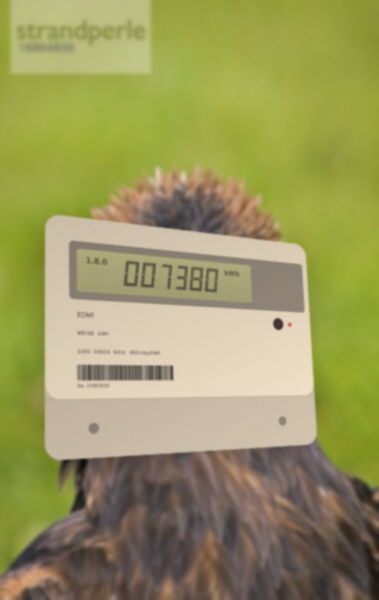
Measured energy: 7380,kWh
